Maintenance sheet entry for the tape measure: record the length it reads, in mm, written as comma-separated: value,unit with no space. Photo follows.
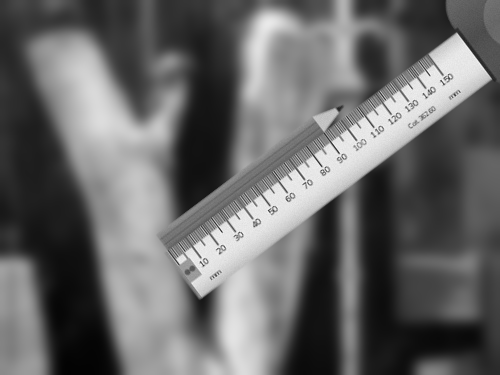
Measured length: 105,mm
